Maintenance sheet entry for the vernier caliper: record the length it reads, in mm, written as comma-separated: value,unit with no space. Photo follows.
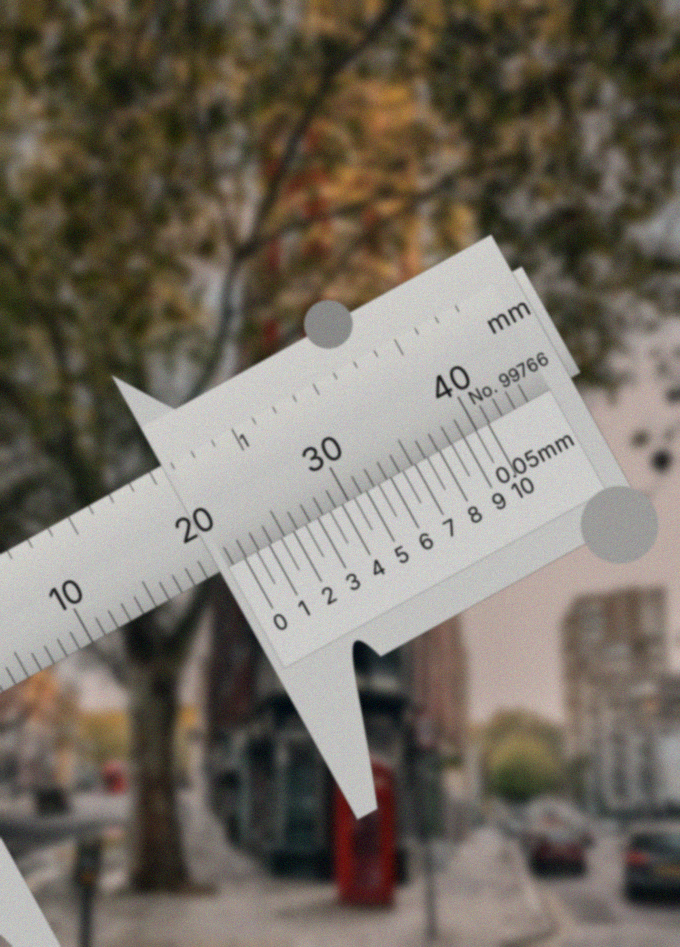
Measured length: 21.9,mm
